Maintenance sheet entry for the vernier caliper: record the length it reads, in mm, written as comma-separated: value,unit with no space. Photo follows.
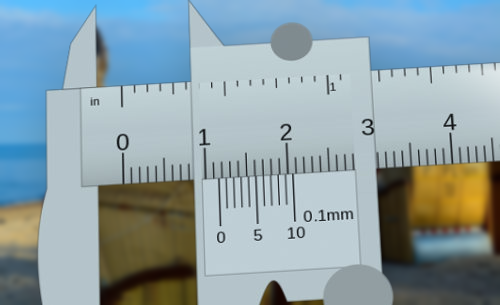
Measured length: 11.6,mm
